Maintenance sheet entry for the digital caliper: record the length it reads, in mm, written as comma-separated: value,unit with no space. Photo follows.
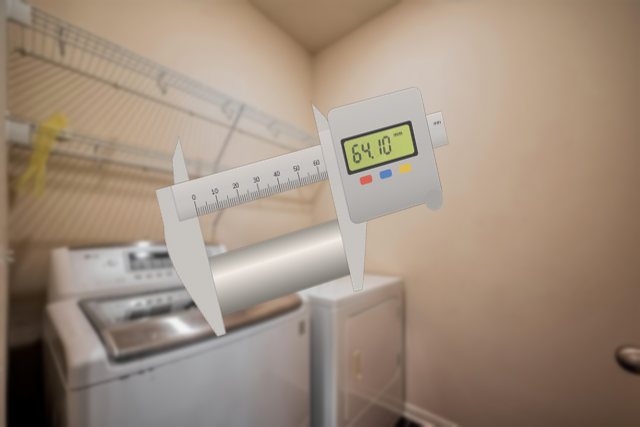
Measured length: 64.10,mm
